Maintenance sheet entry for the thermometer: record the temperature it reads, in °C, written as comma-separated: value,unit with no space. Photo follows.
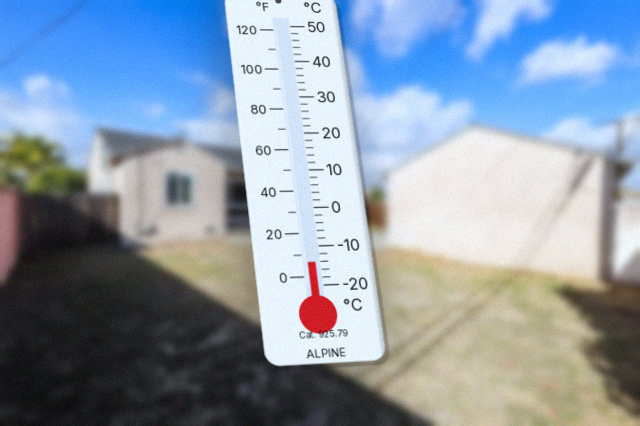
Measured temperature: -14,°C
